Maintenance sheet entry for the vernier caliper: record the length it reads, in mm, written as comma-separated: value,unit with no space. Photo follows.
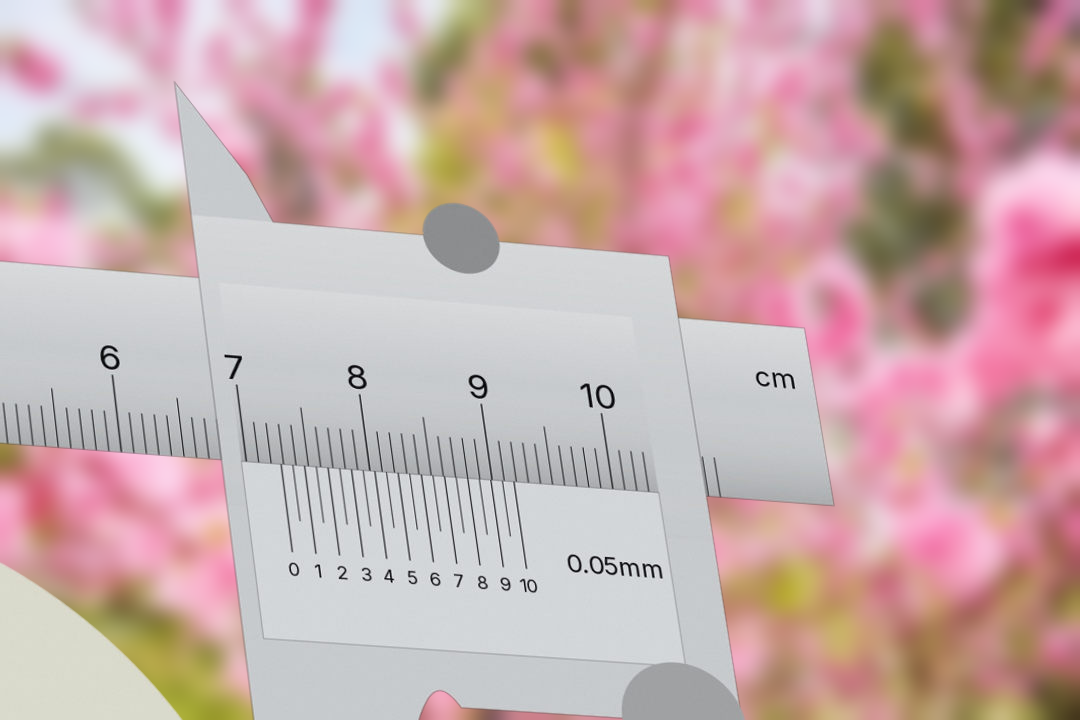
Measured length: 72.8,mm
